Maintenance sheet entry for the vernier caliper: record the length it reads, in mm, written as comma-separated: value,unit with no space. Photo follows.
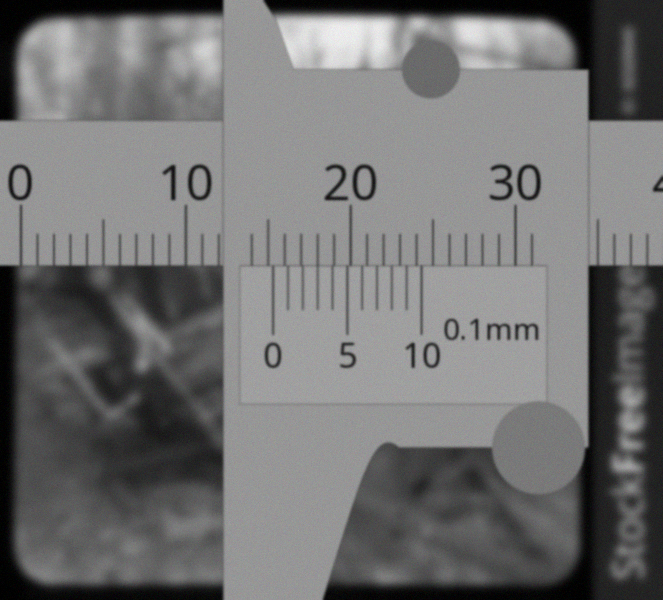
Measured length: 15.3,mm
